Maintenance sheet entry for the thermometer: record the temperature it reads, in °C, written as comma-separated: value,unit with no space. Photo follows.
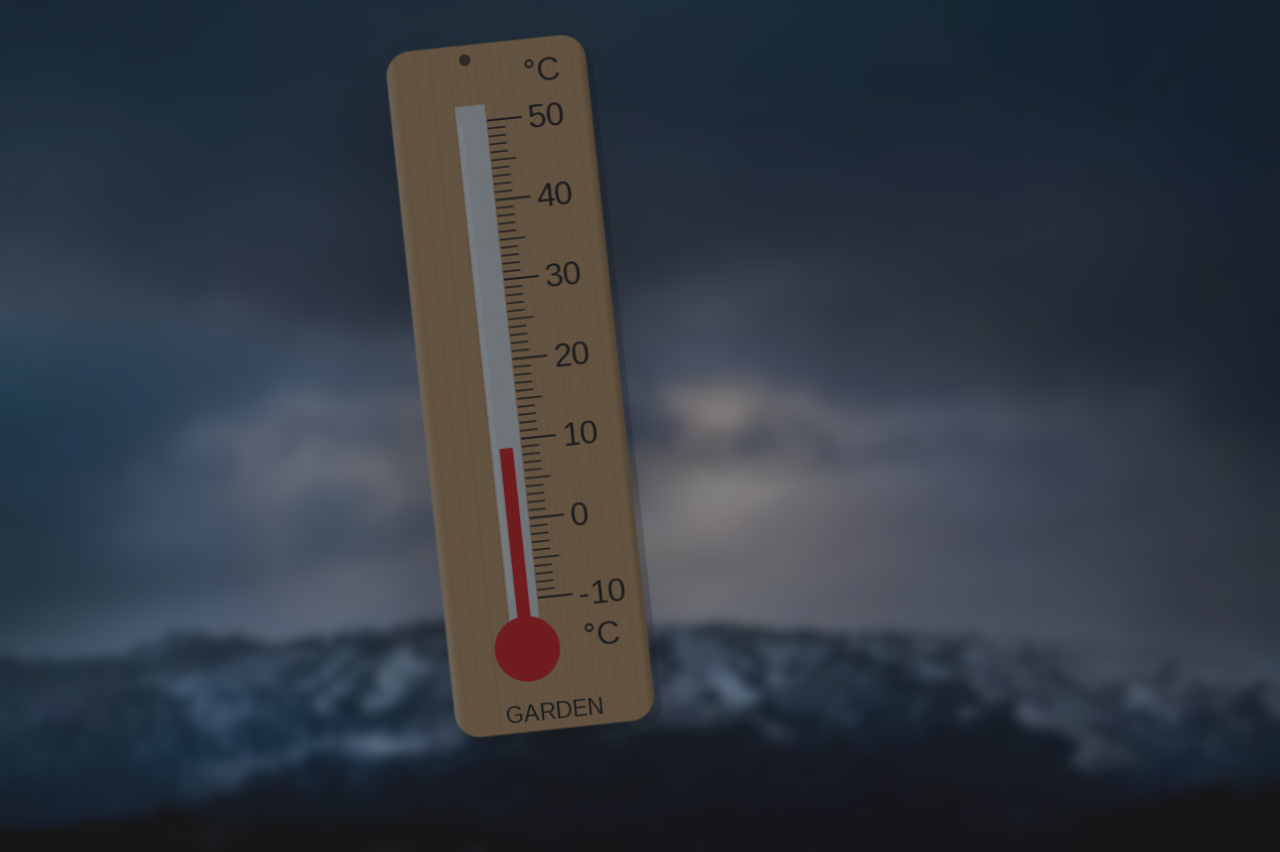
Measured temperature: 9,°C
